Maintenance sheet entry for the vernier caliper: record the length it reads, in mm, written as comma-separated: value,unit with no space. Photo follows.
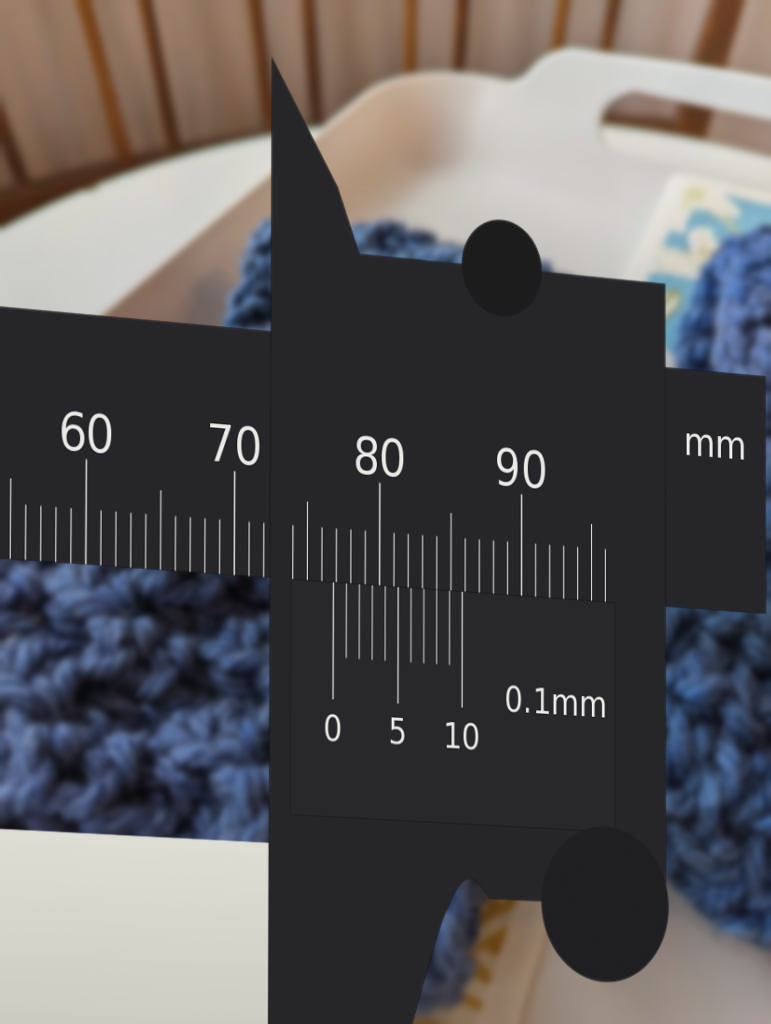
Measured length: 76.8,mm
